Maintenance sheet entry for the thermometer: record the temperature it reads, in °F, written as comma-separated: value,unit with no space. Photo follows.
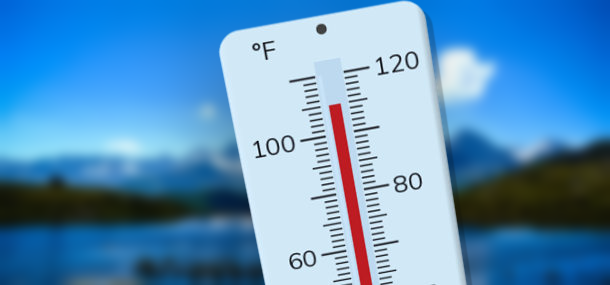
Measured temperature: 110,°F
